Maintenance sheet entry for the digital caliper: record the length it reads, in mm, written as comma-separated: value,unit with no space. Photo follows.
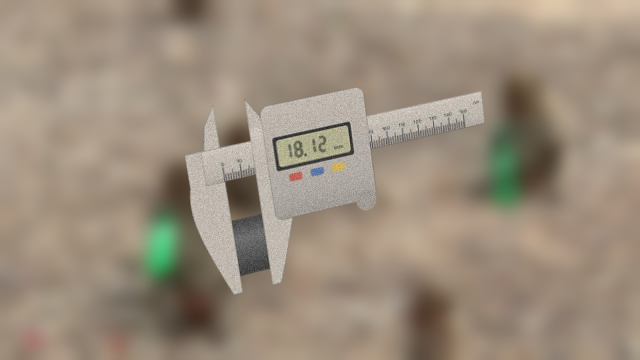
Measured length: 18.12,mm
